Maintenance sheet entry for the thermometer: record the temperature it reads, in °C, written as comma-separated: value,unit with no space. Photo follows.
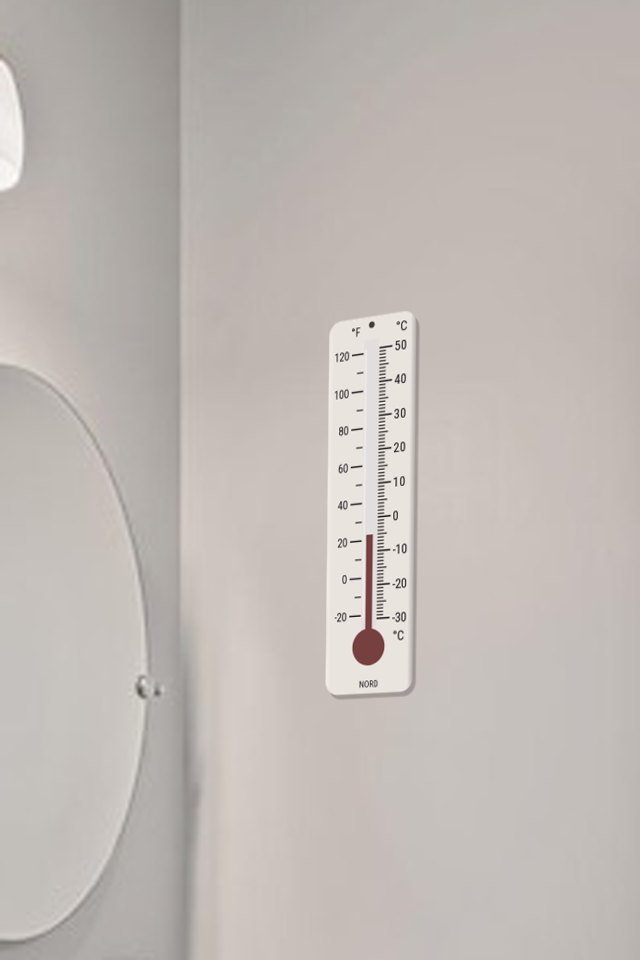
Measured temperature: -5,°C
